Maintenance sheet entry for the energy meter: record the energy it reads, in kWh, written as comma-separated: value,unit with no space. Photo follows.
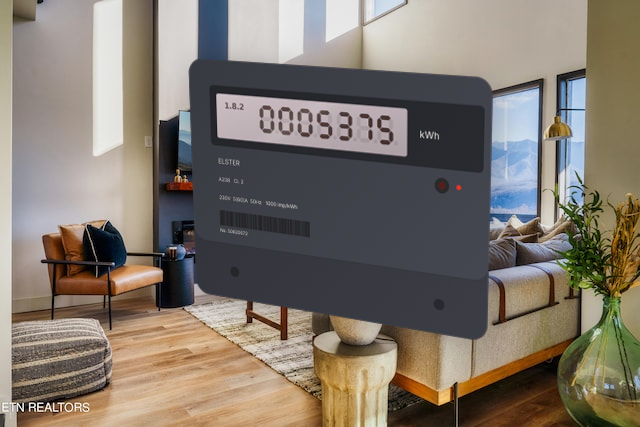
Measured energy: 5375,kWh
